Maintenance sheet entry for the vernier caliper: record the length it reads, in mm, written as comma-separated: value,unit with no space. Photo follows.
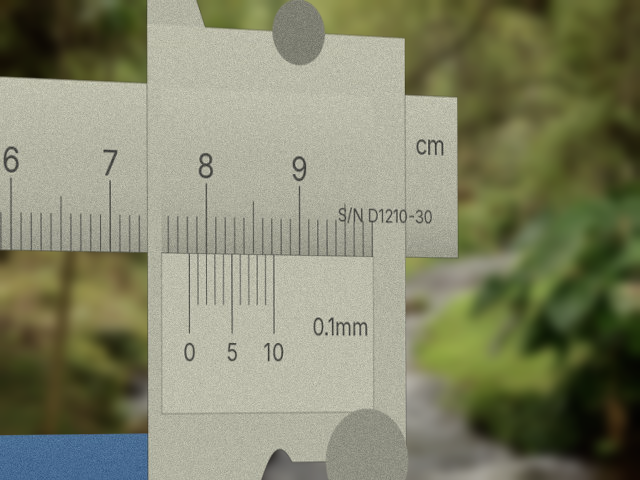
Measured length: 78.2,mm
